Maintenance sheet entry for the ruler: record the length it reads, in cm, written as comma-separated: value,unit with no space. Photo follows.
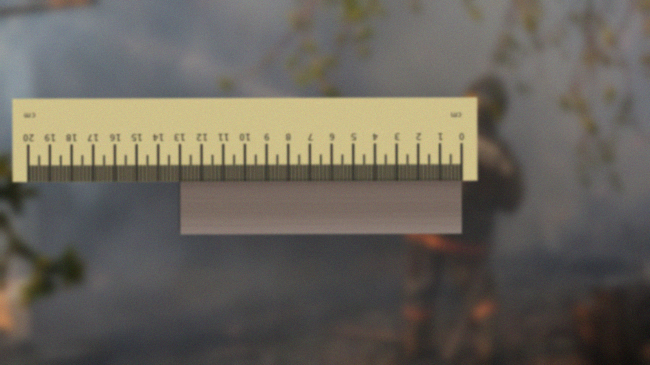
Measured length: 13,cm
